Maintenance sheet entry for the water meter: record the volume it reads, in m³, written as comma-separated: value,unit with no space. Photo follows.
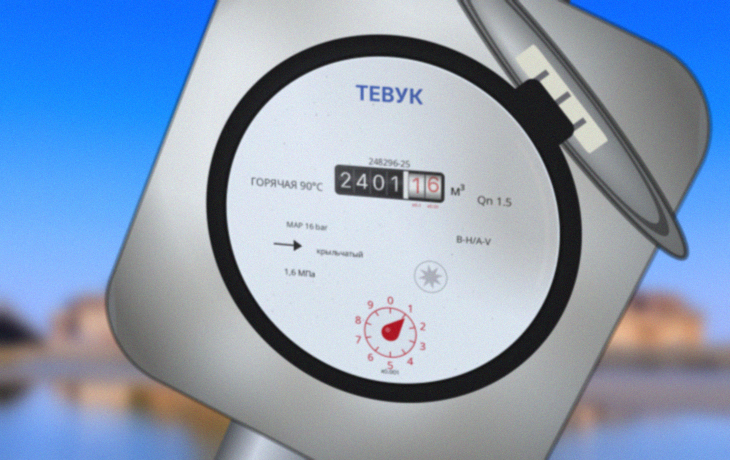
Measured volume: 2401.161,m³
